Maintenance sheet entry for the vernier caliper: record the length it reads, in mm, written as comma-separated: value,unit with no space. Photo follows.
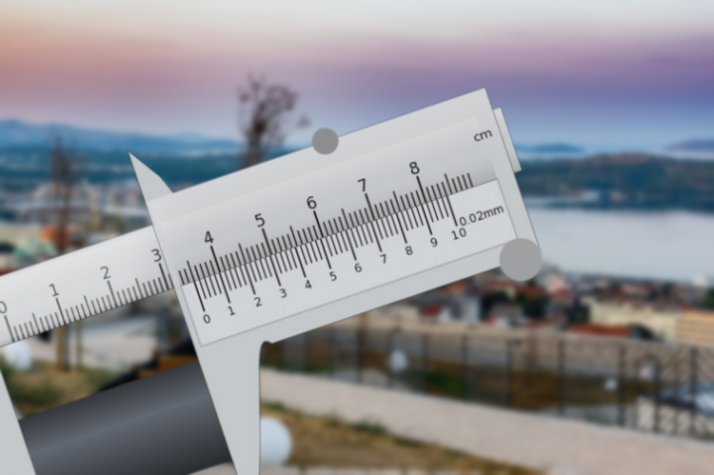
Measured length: 35.0,mm
